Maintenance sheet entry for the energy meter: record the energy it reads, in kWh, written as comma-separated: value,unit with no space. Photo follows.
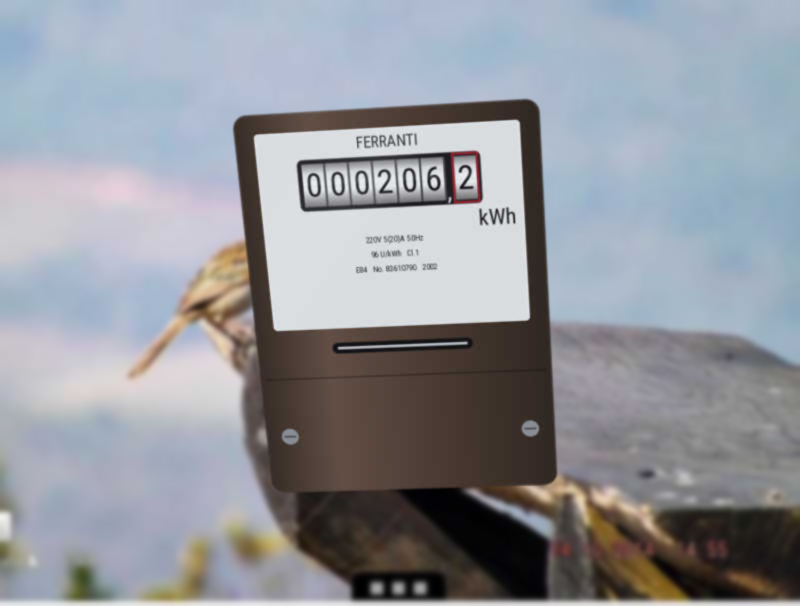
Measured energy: 206.2,kWh
